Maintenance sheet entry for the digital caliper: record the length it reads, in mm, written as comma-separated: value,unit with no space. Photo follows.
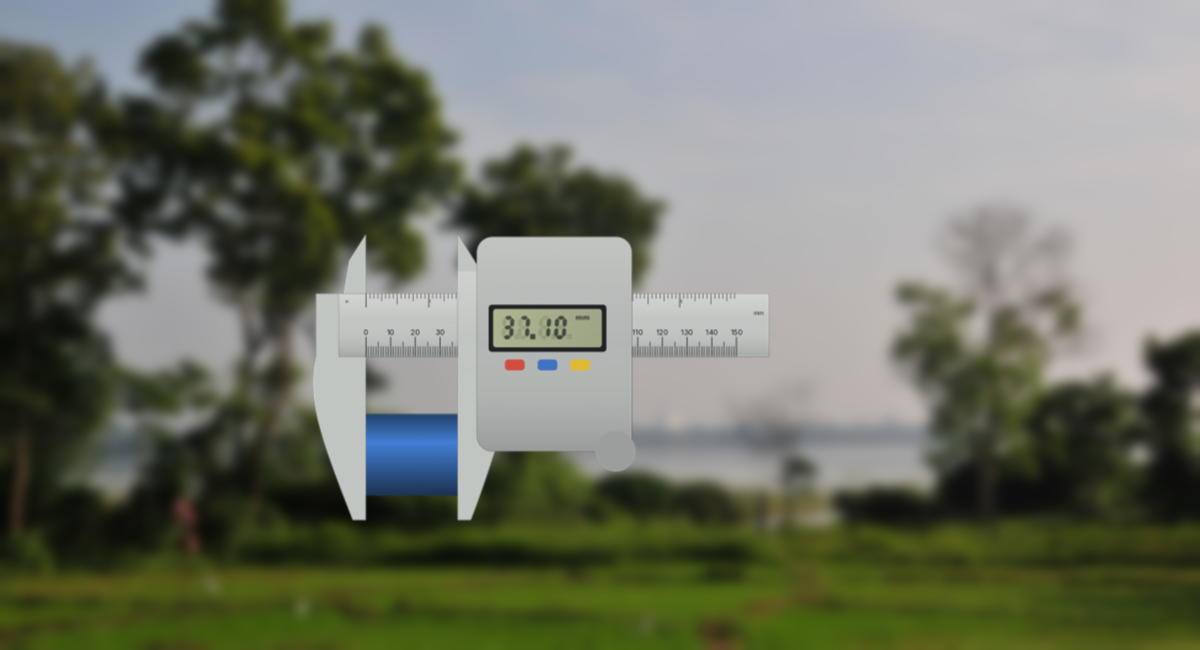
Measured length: 37.10,mm
